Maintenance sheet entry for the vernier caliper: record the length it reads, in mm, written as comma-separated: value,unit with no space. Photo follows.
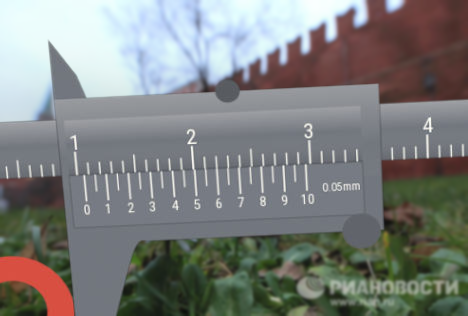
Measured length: 10.6,mm
